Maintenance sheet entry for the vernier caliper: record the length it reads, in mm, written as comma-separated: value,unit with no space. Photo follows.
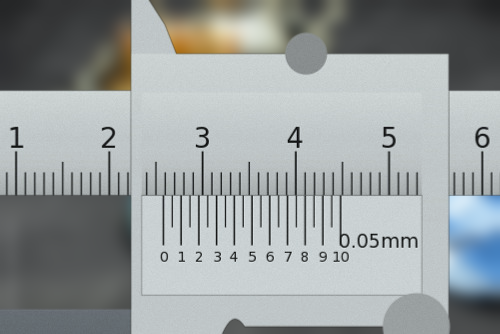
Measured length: 25.8,mm
